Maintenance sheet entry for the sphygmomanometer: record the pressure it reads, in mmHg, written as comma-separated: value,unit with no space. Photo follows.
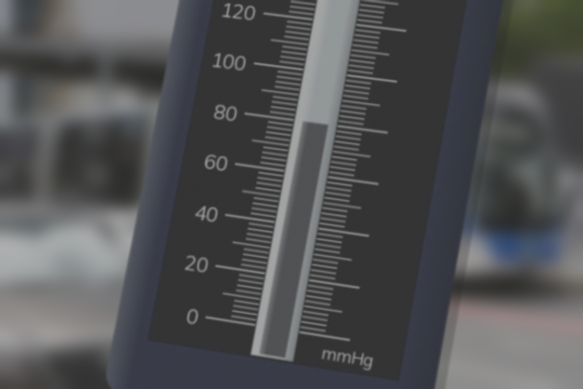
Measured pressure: 80,mmHg
